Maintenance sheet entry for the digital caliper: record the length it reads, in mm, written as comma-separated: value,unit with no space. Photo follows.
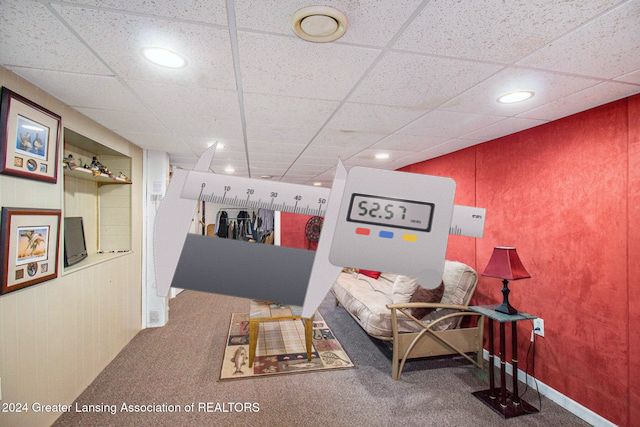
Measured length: 52.57,mm
